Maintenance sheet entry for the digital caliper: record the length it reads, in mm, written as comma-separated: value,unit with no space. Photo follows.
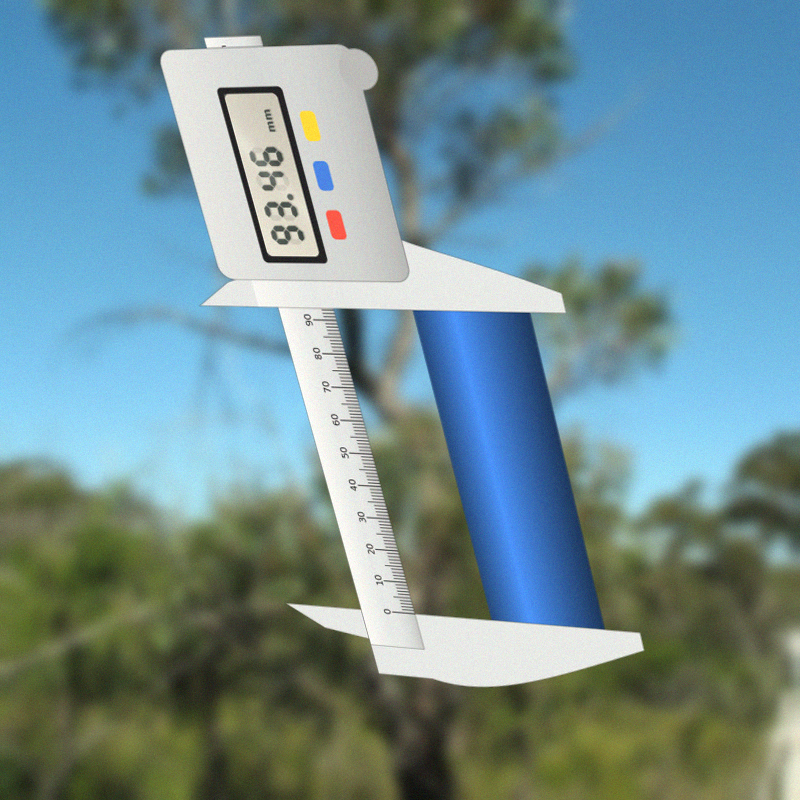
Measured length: 93.46,mm
